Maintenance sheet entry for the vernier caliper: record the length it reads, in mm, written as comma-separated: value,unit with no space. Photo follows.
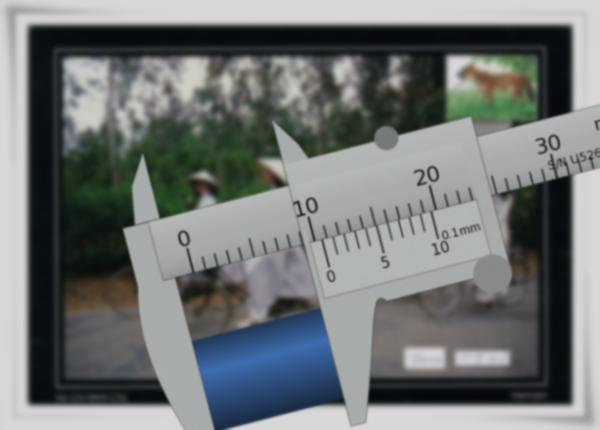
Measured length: 10.6,mm
